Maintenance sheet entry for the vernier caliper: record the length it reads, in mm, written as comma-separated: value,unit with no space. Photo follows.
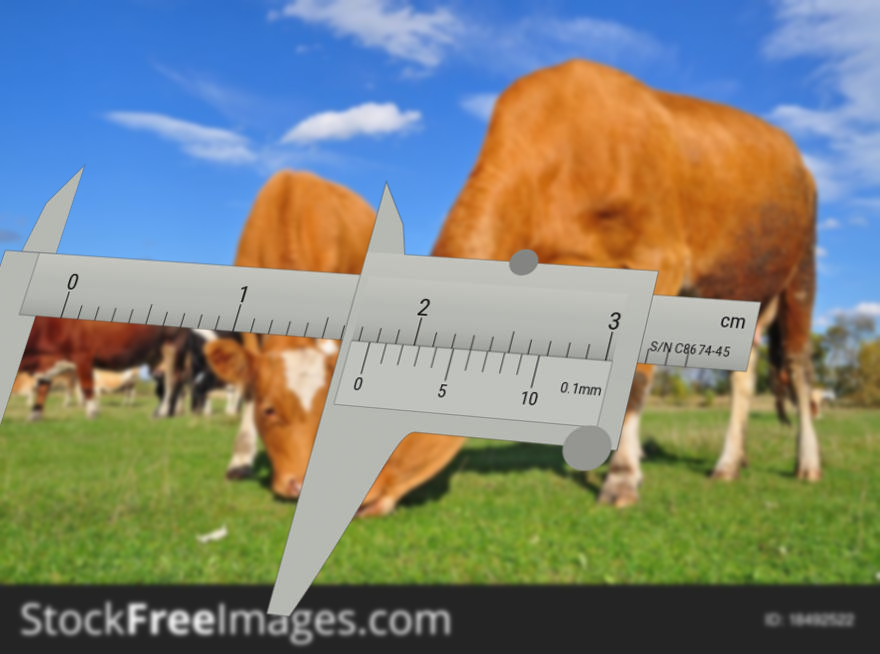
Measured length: 17.6,mm
